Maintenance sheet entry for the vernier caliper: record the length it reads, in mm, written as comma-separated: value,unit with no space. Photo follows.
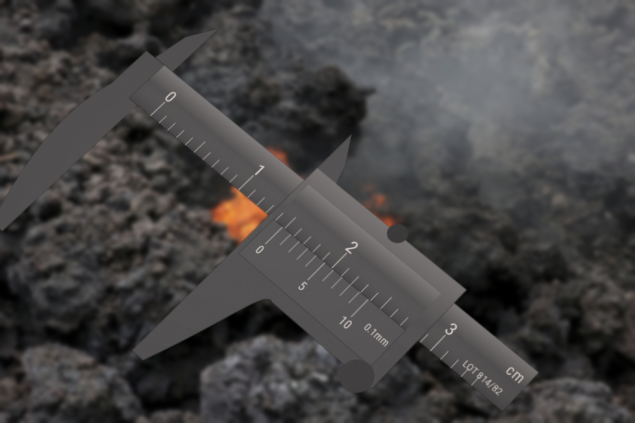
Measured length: 14.8,mm
